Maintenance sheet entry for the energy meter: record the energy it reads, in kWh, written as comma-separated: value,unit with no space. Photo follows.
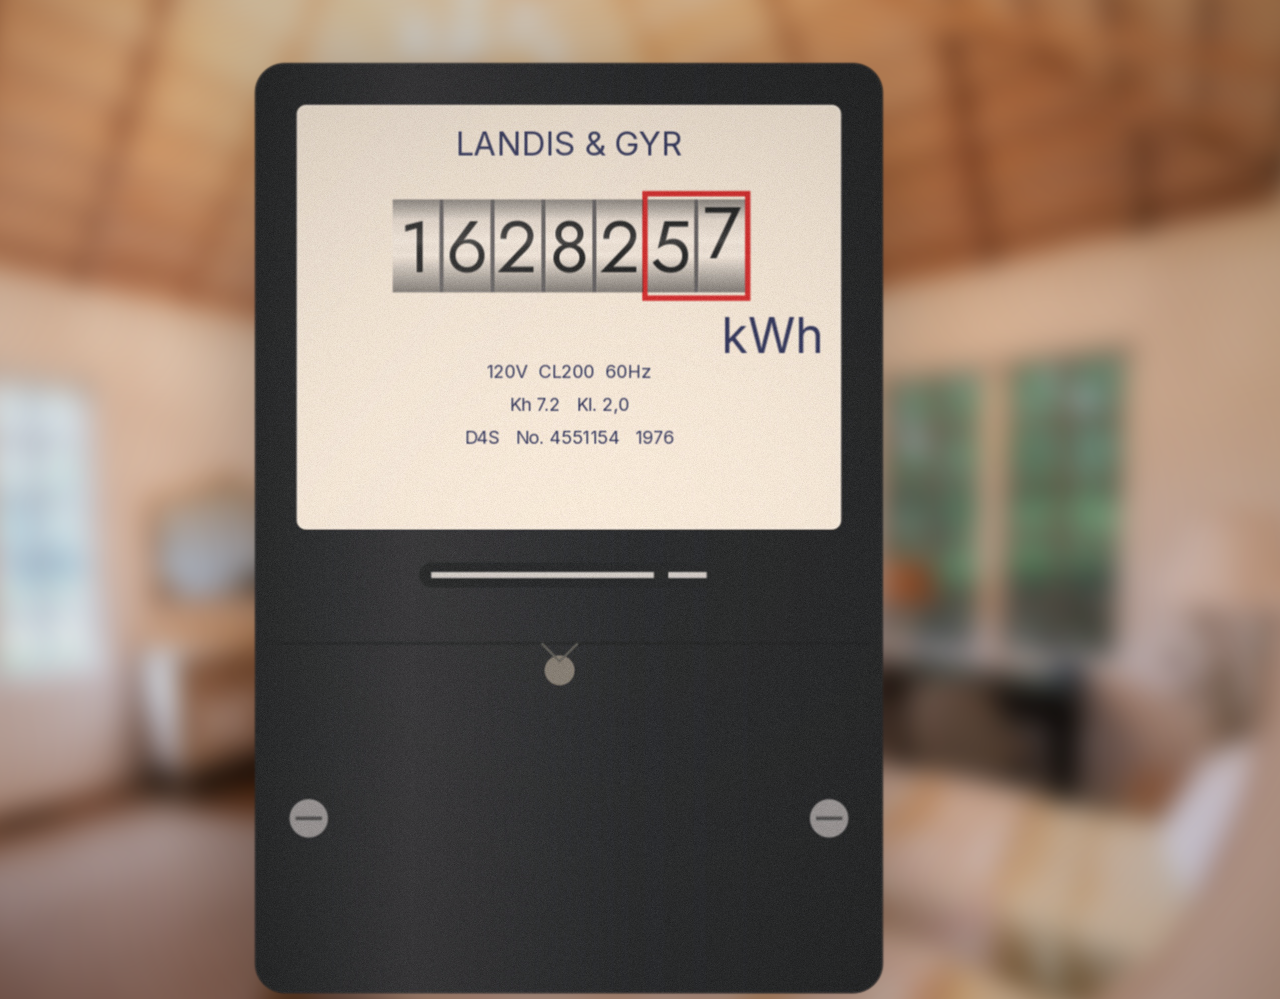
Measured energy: 16282.57,kWh
